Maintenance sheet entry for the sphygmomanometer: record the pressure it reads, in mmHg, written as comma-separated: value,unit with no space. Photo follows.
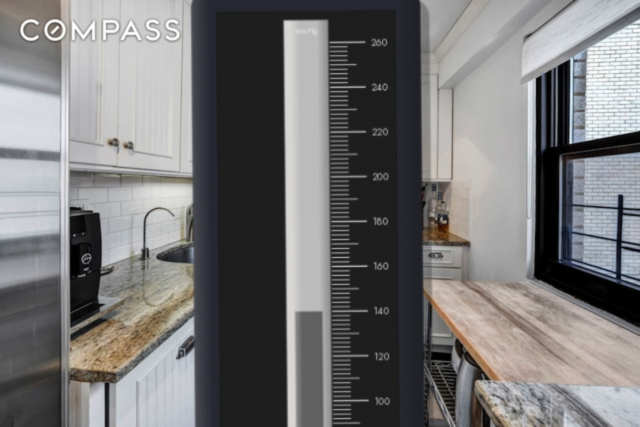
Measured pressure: 140,mmHg
